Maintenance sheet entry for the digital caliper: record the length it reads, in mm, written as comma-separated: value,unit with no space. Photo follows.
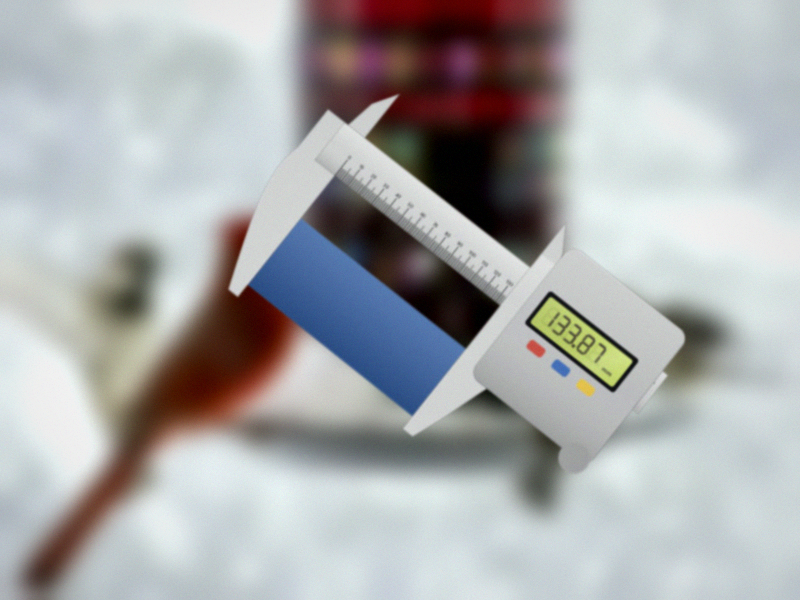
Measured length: 133.87,mm
